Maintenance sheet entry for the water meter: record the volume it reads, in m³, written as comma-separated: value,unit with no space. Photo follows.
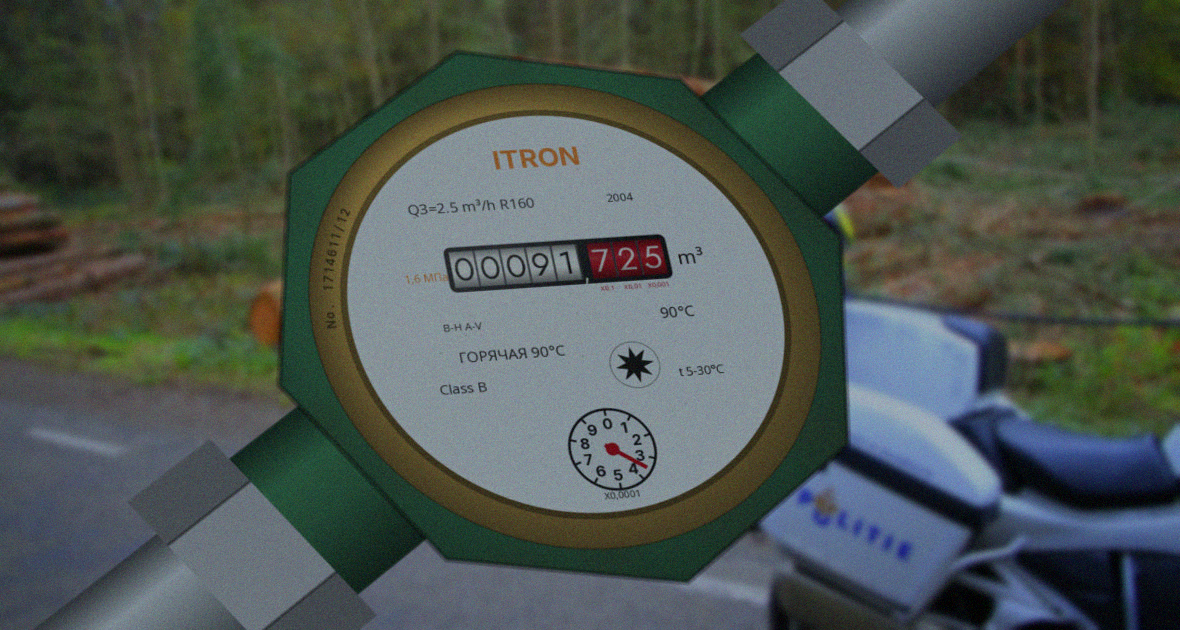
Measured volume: 91.7253,m³
